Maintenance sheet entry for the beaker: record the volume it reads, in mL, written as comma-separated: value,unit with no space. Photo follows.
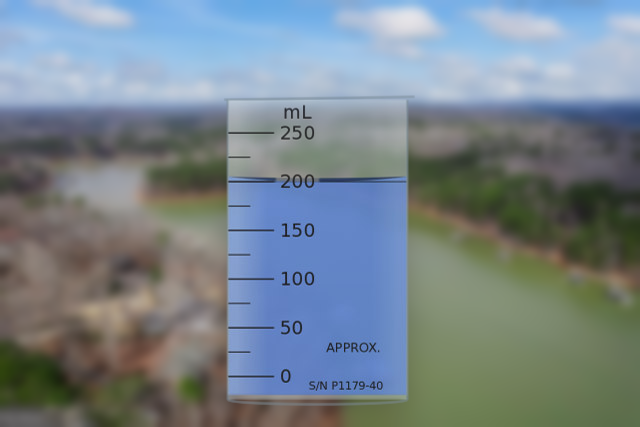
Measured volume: 200,mL
